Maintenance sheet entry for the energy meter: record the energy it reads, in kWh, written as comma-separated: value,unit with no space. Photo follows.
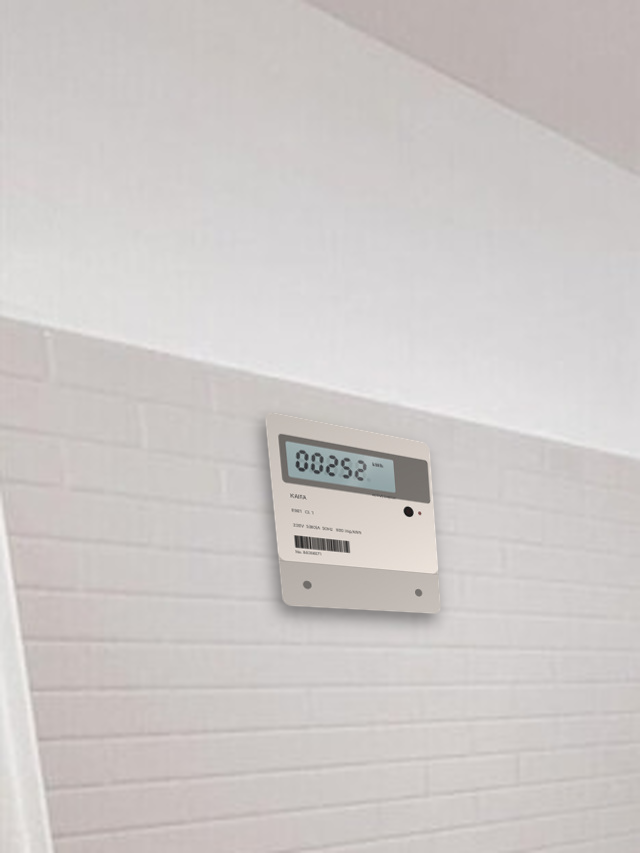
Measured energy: 252,kWh
